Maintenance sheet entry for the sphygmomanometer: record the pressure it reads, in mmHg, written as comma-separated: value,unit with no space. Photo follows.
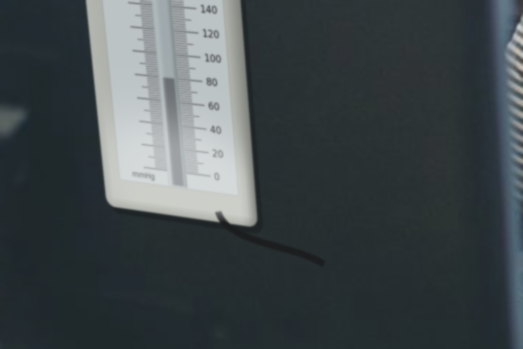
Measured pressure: 80,mmHg
